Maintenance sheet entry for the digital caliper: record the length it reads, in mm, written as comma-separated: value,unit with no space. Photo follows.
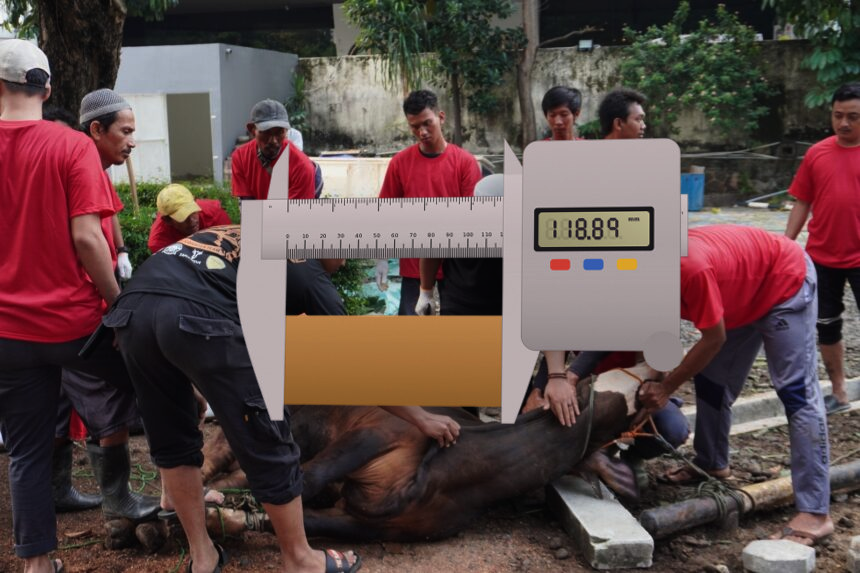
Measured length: 118.89,mm
